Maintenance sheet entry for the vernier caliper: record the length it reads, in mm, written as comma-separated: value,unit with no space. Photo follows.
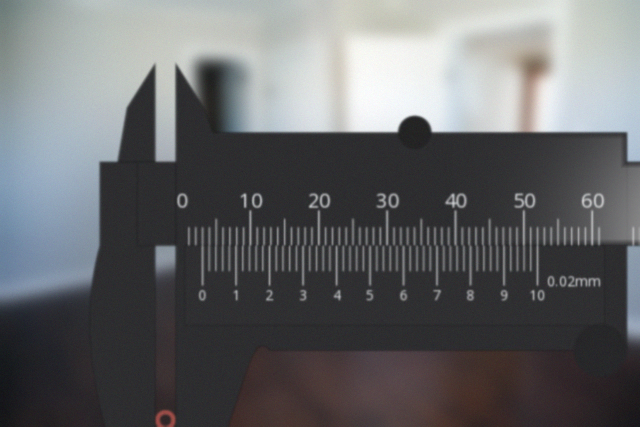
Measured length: 3.0,mm
